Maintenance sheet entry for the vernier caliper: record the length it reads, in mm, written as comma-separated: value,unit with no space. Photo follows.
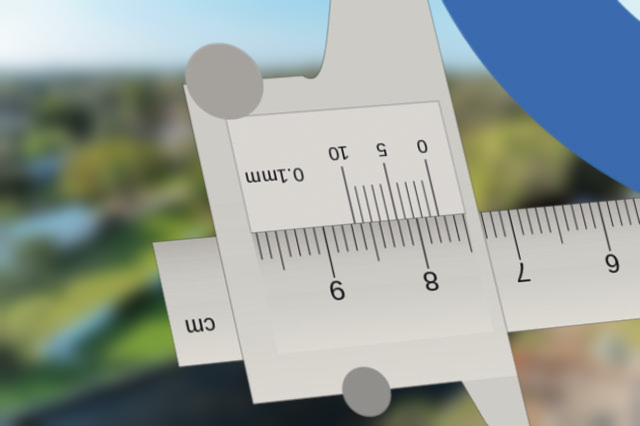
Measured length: 77.6,mm
